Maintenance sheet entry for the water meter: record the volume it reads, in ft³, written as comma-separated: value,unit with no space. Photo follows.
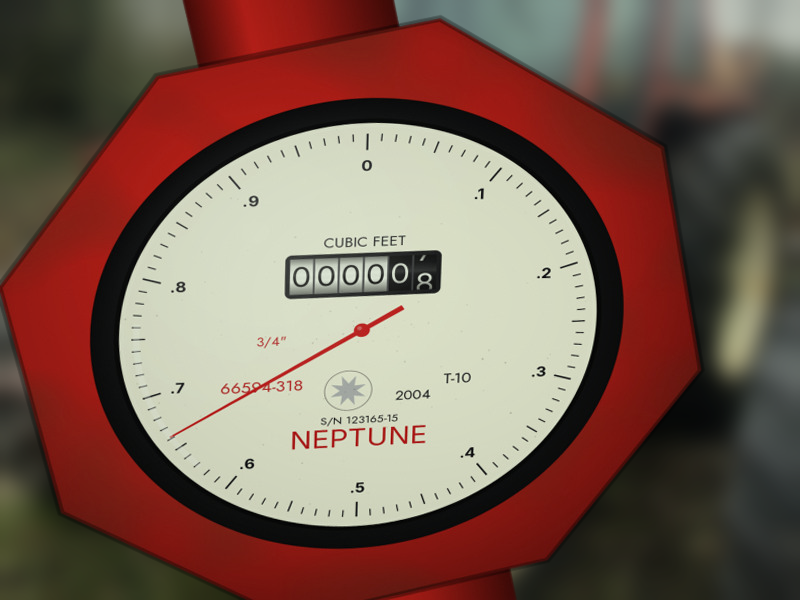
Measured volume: 7.66,ft³
